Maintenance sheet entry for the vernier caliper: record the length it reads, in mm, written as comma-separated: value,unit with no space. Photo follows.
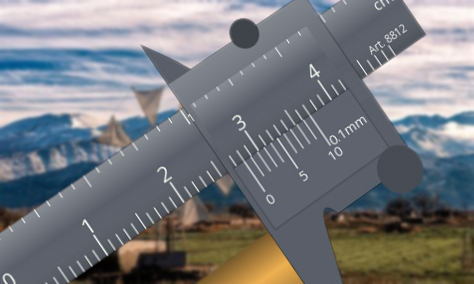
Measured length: 28.0,mm
